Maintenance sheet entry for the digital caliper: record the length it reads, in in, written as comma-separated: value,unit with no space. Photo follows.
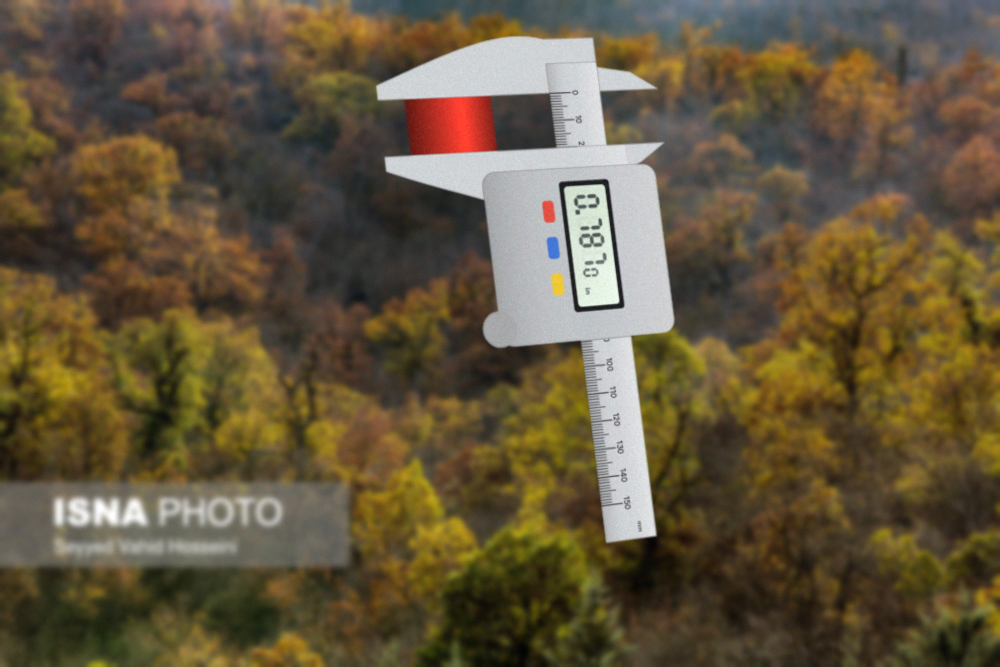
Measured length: 0.7870,in
